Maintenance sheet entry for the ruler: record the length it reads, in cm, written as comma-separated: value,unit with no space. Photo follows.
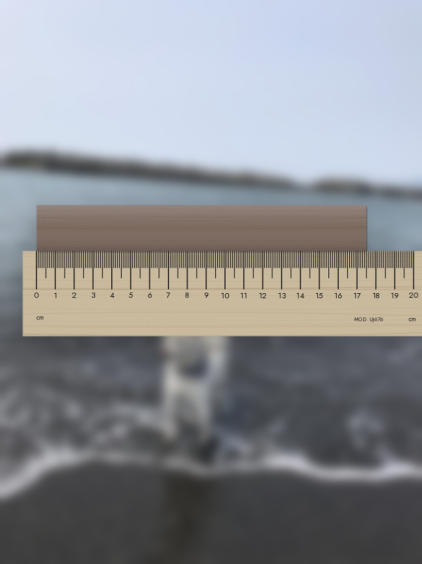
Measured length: 17.5,cm
